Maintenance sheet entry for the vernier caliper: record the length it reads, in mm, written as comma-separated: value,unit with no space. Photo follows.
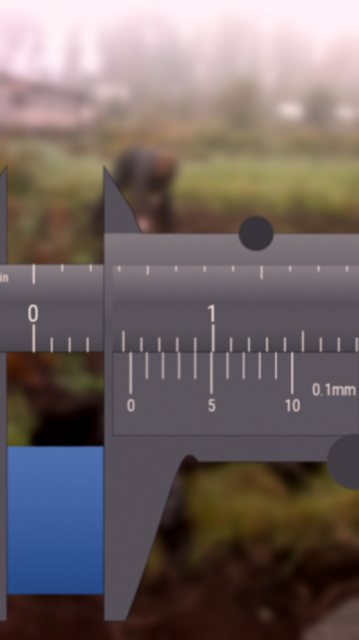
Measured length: 5.4,mm
